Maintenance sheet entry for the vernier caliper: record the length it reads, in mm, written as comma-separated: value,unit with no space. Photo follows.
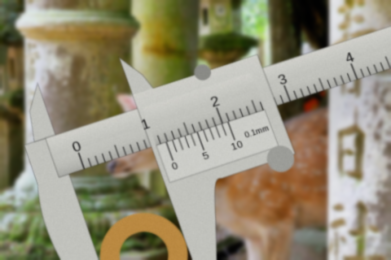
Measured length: 11.8,mm
